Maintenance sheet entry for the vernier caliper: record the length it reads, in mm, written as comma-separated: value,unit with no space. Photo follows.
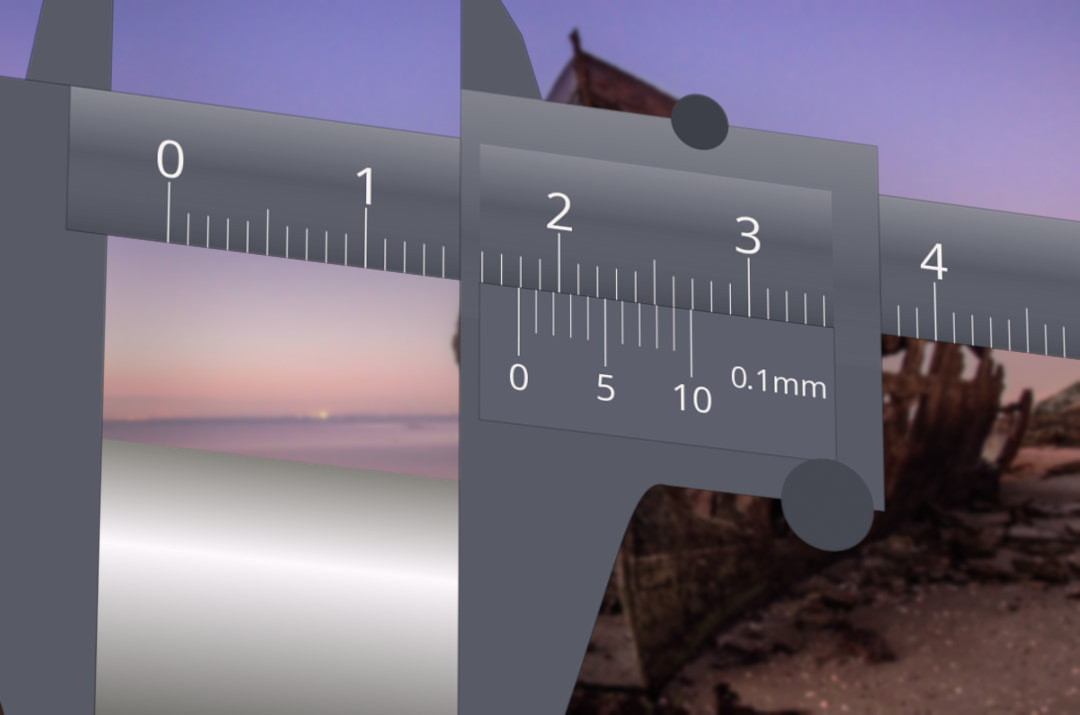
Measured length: 17.9,mm
